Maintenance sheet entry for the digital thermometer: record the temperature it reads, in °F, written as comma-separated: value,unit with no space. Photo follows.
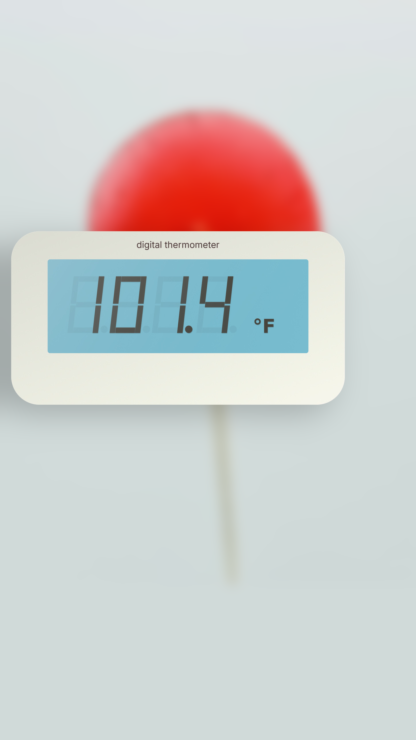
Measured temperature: 101.4,°F
